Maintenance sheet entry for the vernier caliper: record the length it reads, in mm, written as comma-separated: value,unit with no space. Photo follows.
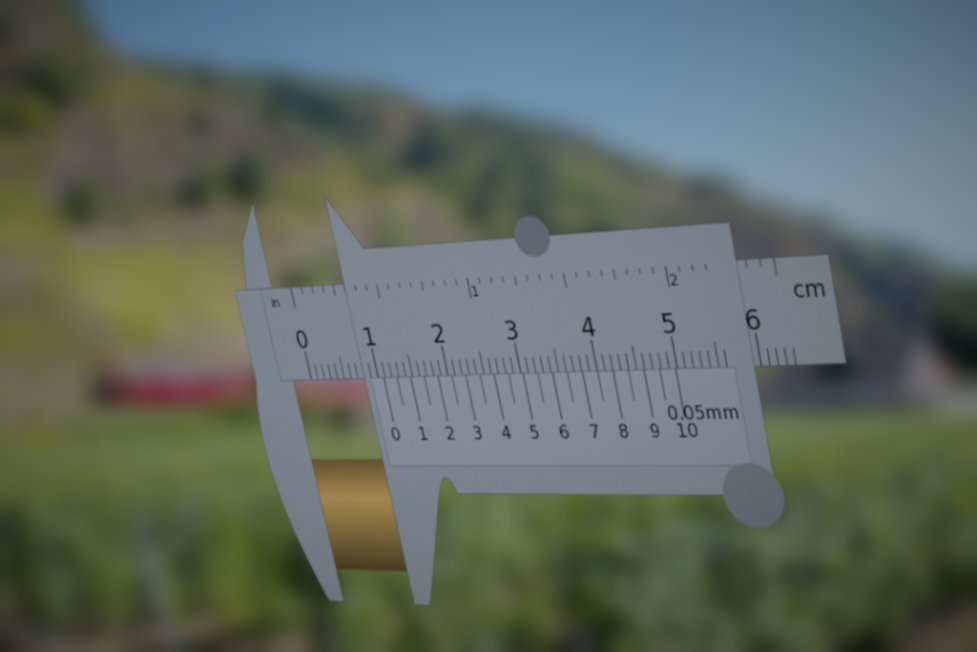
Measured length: 10.8,mm
